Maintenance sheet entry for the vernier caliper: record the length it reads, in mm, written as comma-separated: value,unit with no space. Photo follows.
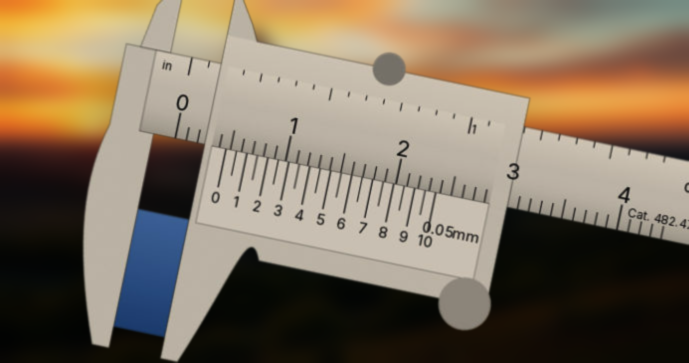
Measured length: 4.6,mm
